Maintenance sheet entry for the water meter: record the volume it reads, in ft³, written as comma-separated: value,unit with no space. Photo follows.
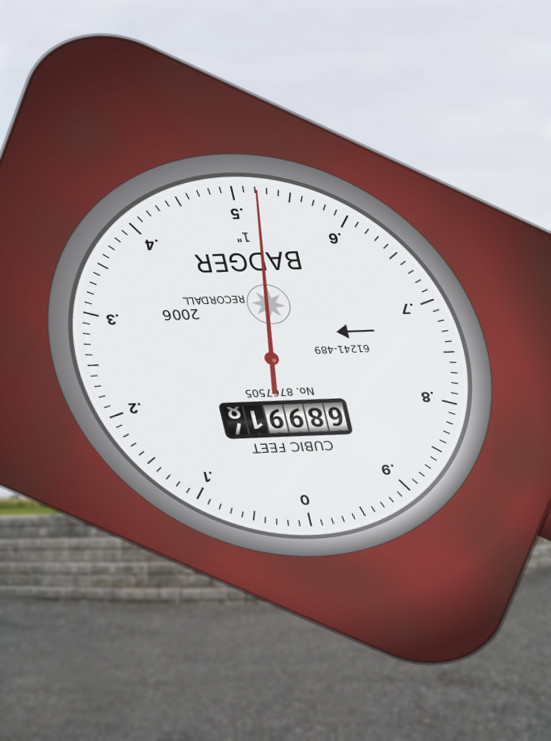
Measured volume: 689917.52,ft³
